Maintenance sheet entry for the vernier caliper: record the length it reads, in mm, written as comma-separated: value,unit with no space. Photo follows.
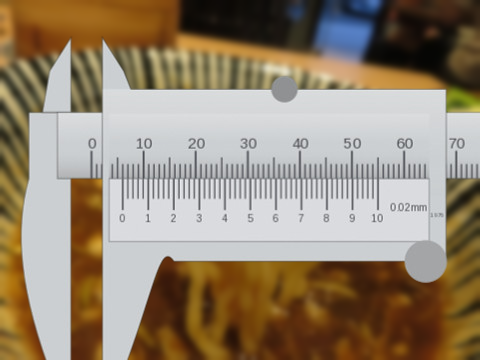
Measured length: 6.0,mm
